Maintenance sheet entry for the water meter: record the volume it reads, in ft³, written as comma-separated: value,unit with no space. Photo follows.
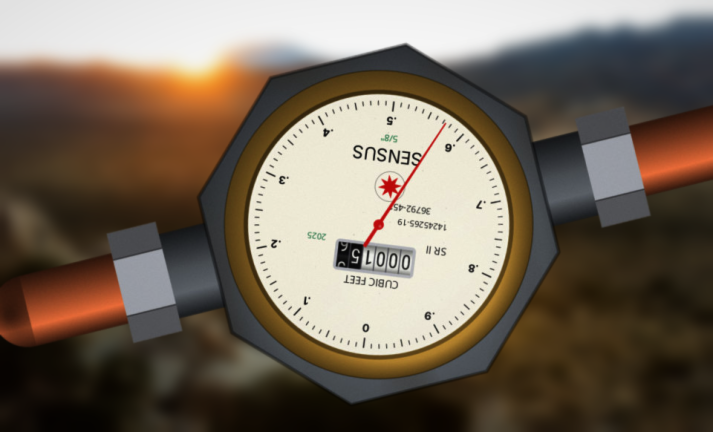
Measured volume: 155.57,ft³
